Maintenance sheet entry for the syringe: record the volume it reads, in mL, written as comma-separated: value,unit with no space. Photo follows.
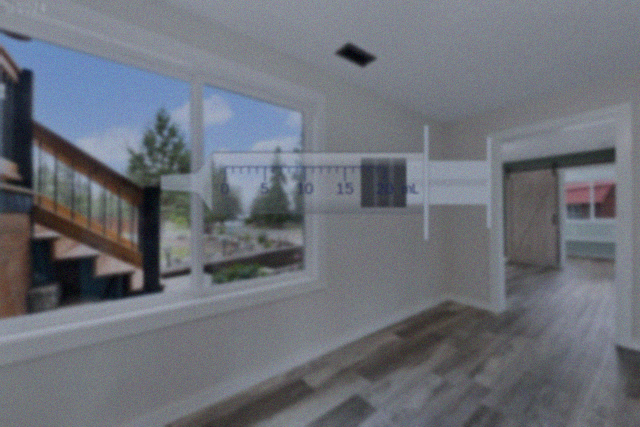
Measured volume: 17,mL
